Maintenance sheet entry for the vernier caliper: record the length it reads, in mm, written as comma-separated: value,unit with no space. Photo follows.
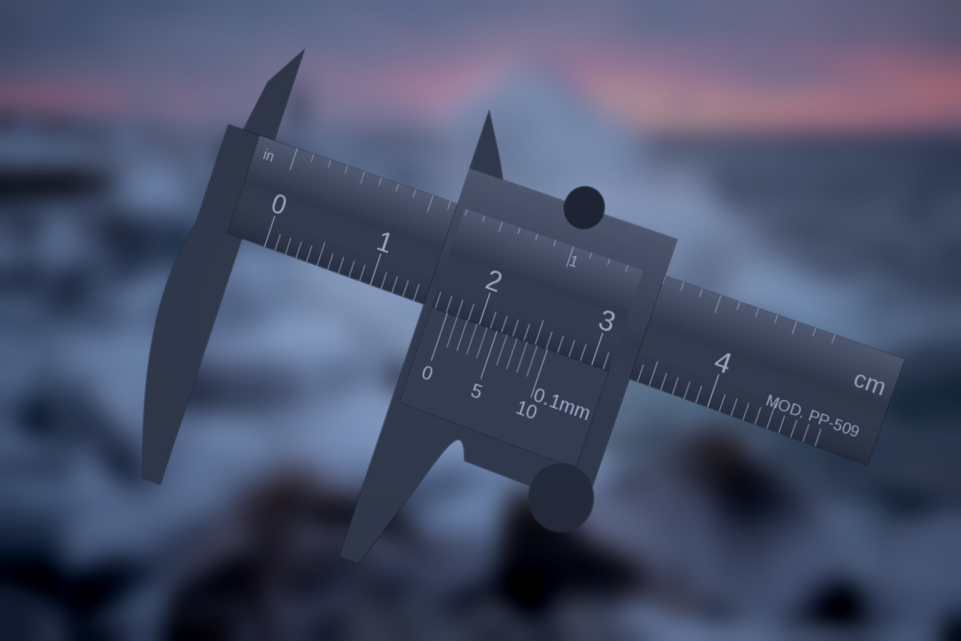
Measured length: 17.1,mm
